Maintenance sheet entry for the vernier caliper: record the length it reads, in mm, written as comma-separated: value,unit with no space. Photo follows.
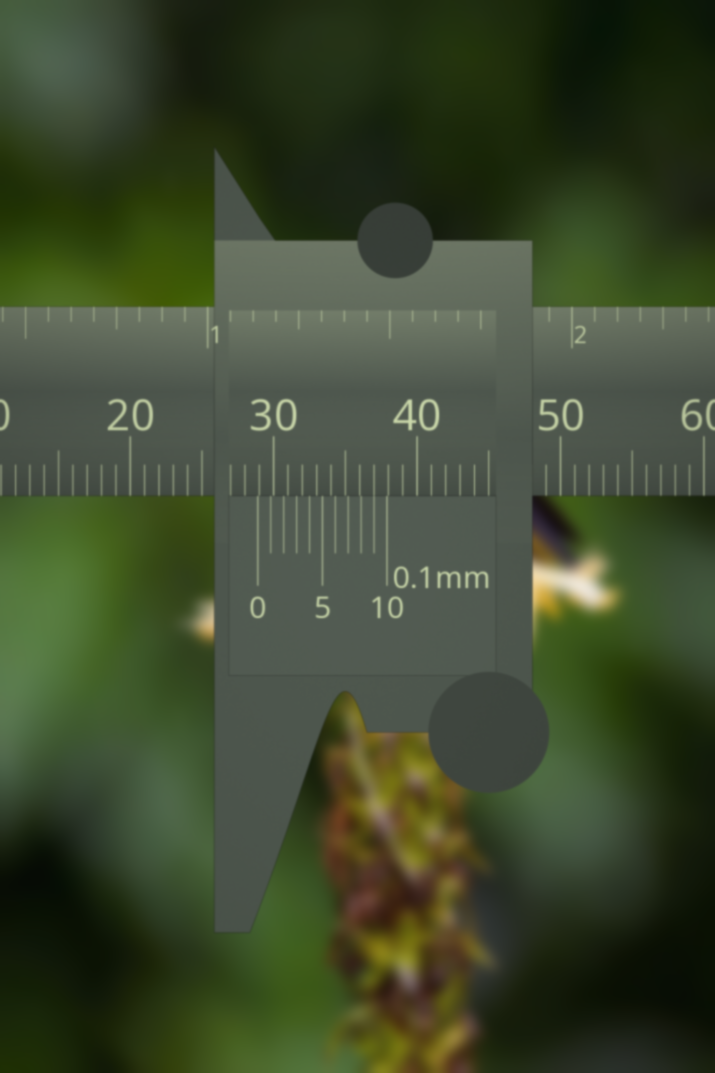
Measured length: 28.9,mm
